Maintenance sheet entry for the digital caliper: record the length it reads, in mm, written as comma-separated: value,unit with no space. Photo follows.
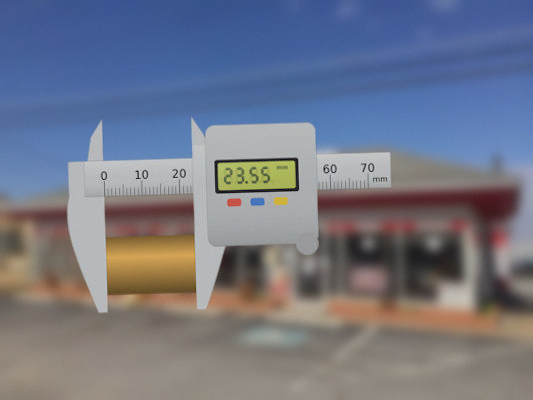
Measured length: 23.55,mm
